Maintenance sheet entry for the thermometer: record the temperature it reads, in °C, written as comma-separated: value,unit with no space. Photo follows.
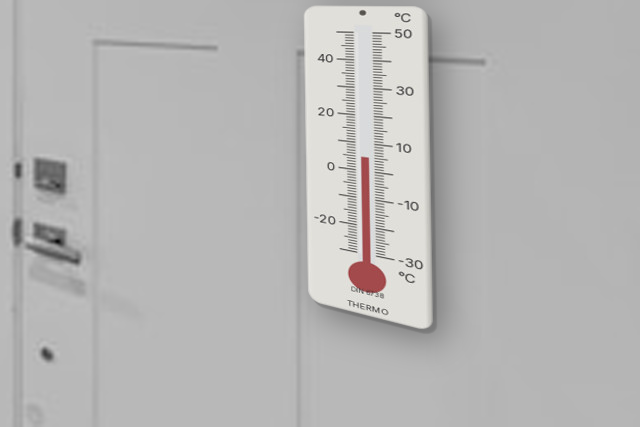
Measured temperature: 5,°C
